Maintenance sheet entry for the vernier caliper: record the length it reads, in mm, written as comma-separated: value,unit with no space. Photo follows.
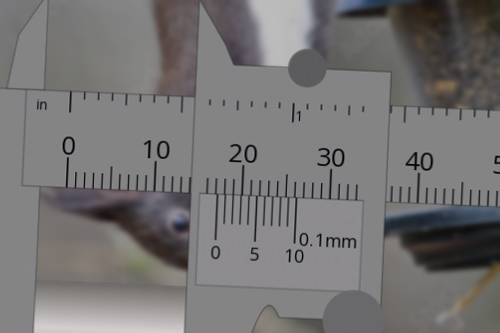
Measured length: 17.2,mm
